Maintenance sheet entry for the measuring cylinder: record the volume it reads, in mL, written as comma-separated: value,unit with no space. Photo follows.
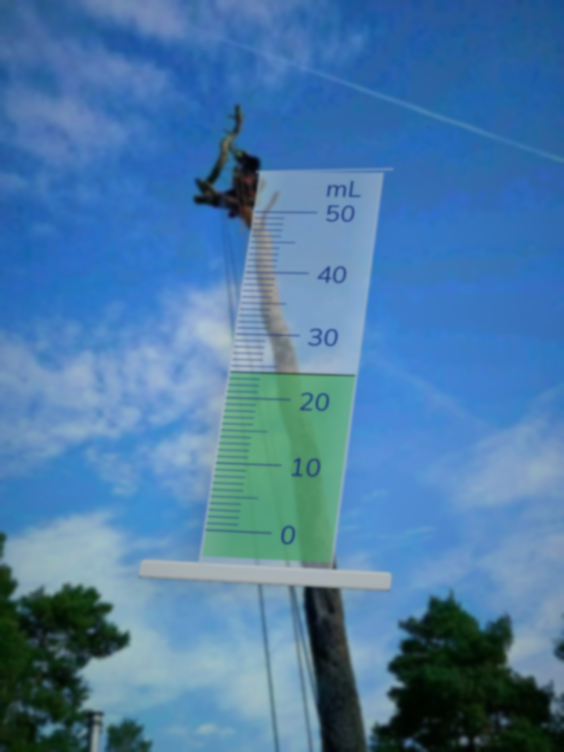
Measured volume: 24,mL
